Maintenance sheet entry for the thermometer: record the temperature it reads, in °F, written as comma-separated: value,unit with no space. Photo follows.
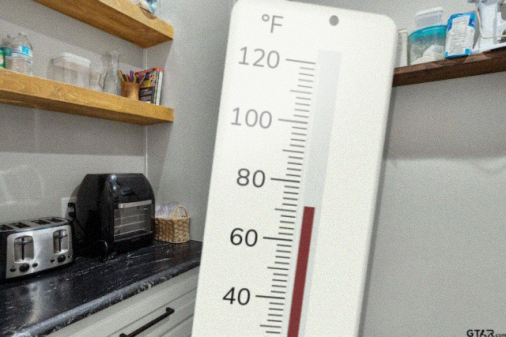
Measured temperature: 72,°F
